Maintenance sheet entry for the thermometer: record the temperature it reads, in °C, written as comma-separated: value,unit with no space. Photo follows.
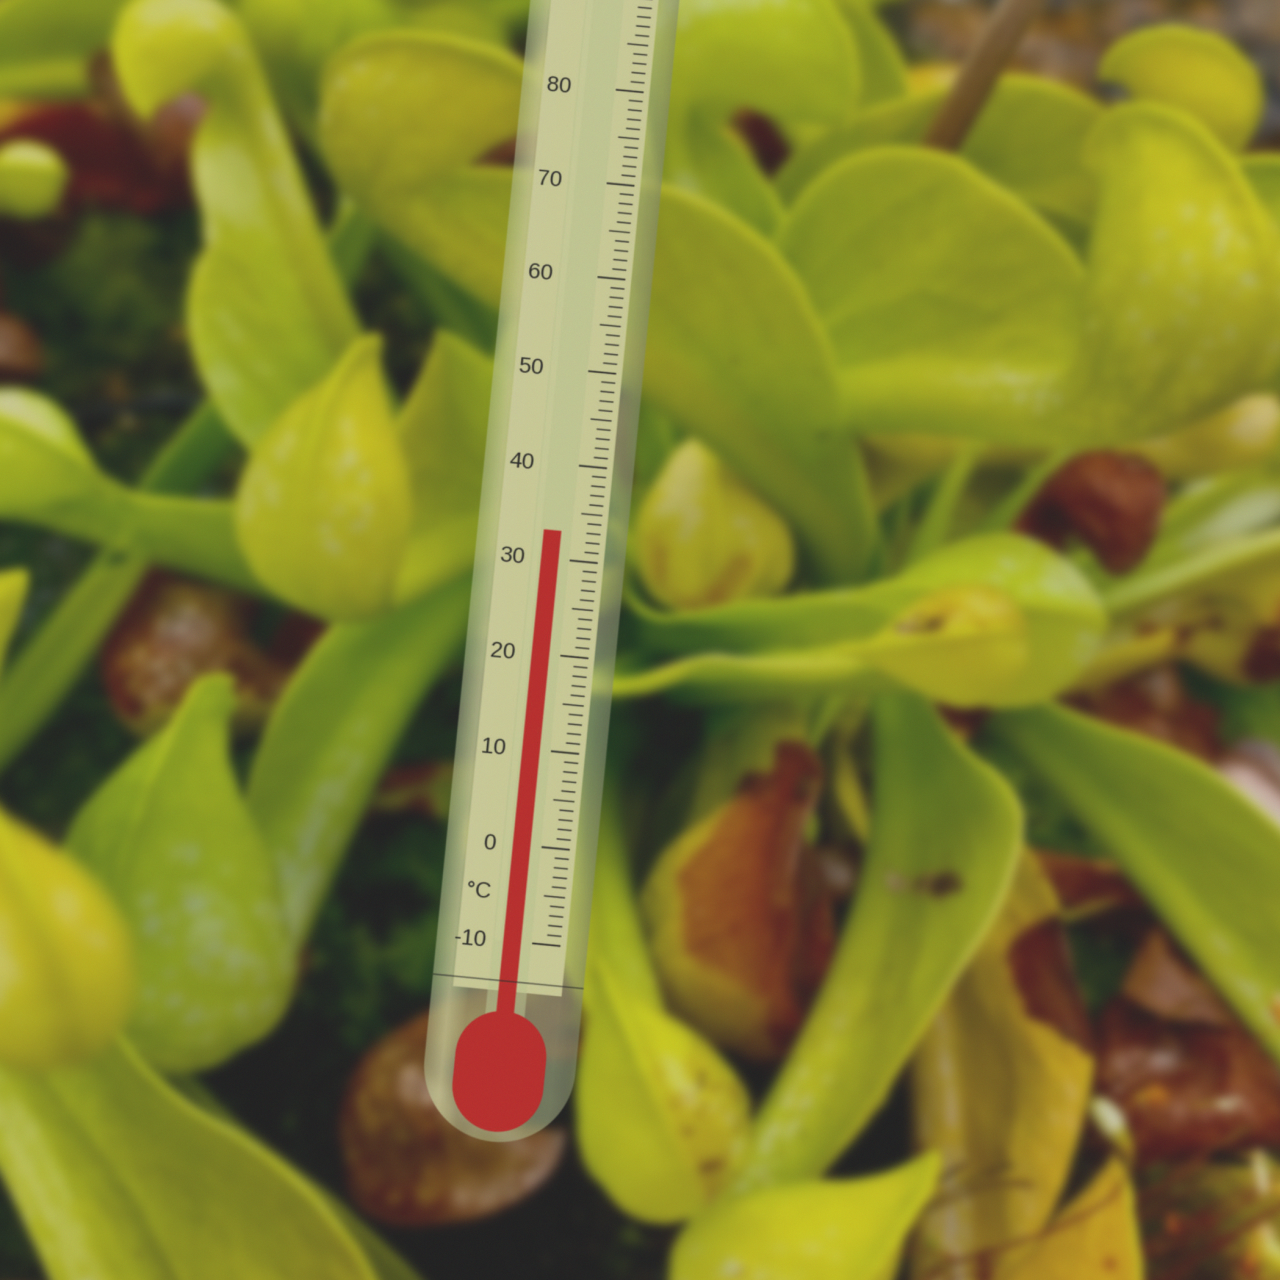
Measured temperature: 33,°C
